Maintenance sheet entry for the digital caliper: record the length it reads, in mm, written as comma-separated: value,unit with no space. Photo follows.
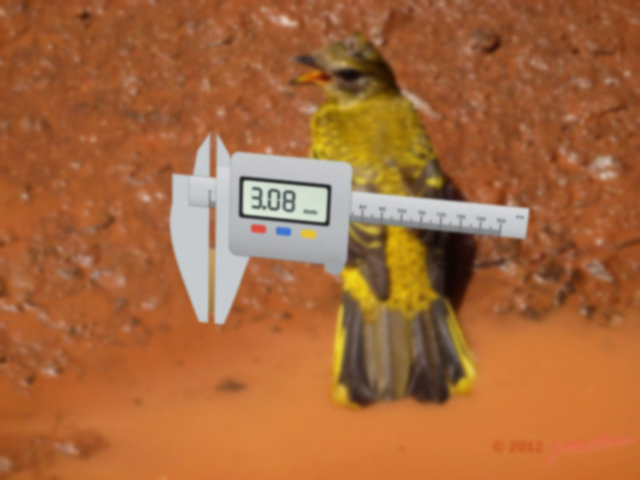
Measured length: 3.08,mm
